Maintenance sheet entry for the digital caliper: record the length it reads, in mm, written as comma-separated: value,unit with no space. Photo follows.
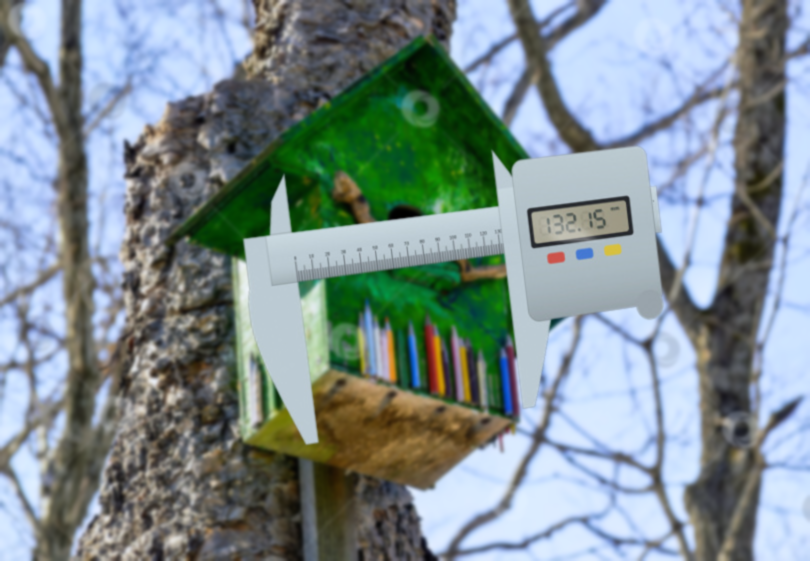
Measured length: 132.15,mm
